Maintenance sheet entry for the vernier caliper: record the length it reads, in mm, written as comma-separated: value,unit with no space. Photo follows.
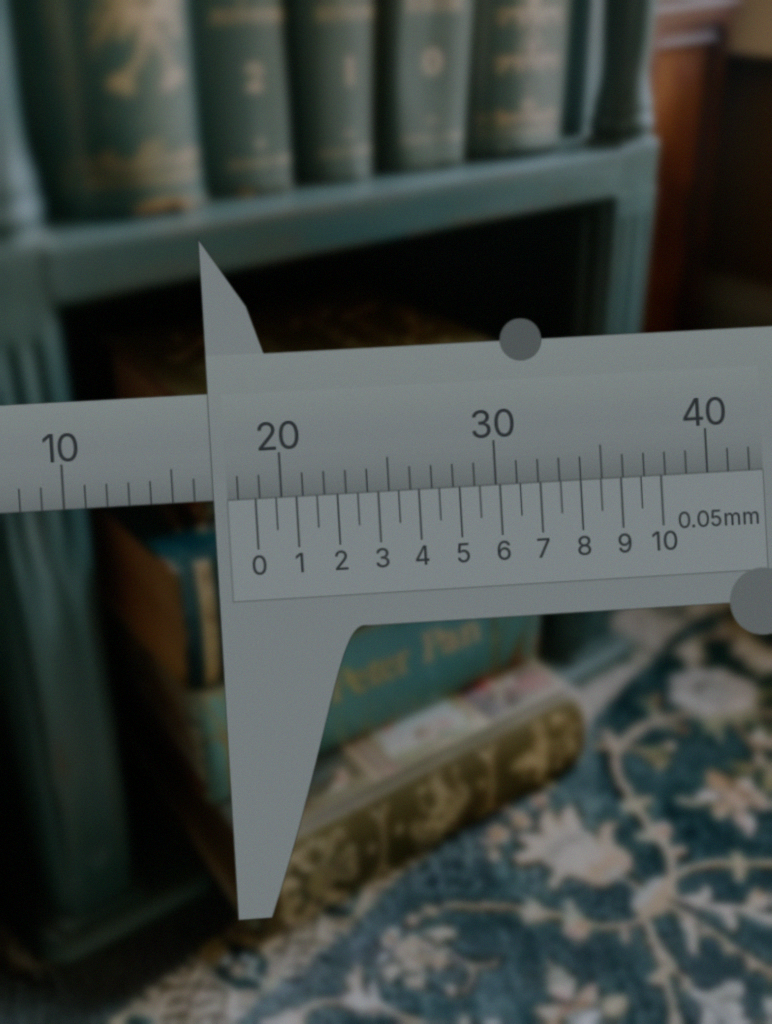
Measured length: 18.8,mm
